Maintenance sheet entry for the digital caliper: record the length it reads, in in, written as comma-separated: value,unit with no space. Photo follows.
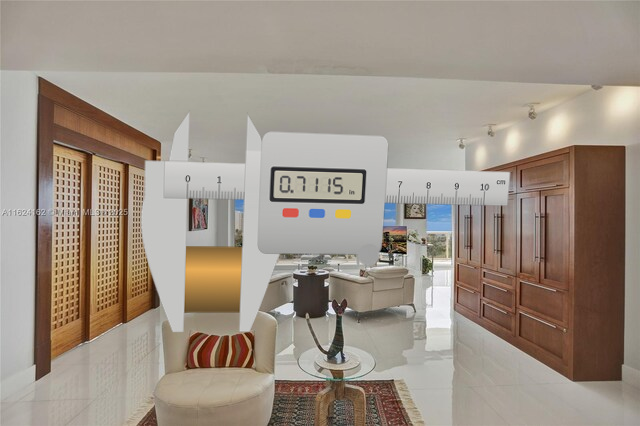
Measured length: 0.7115,in
